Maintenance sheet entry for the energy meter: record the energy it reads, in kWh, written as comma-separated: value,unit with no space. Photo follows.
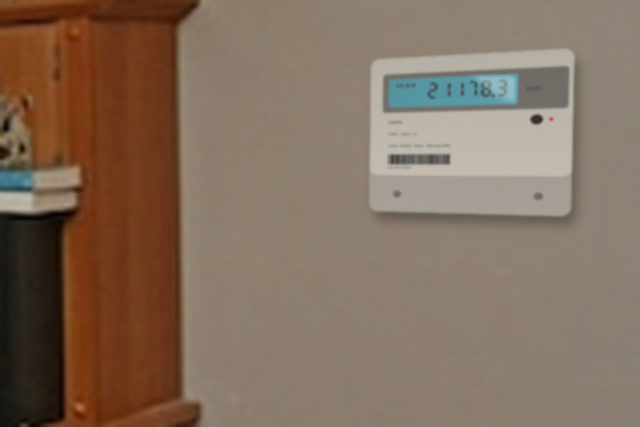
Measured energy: 21178.3,kWh
